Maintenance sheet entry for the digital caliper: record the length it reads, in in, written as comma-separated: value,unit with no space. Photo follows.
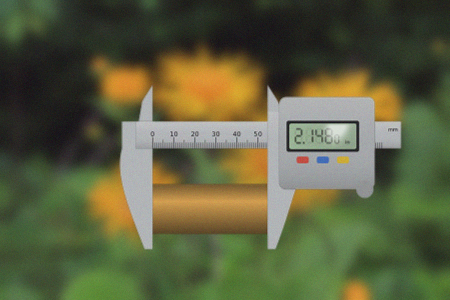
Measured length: 2.1480,in
